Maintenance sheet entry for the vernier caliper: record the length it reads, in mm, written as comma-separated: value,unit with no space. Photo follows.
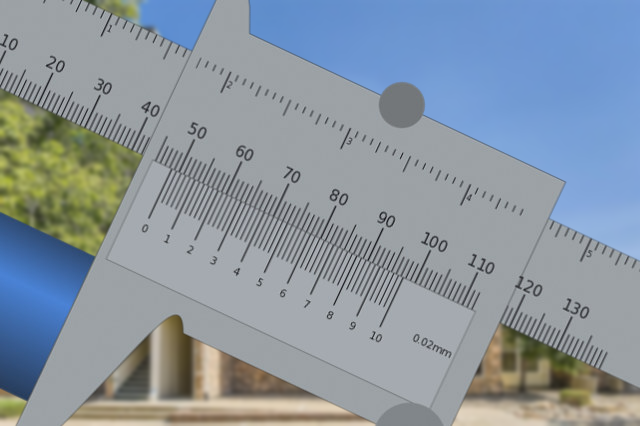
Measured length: 48.5,mm
